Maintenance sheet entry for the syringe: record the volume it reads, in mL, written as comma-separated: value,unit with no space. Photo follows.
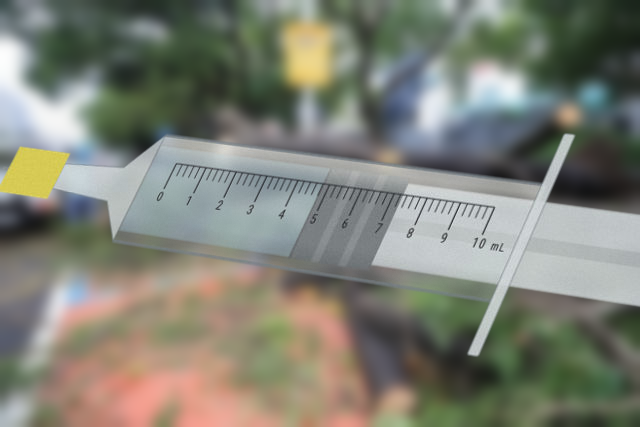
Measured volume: 4.8,mL
